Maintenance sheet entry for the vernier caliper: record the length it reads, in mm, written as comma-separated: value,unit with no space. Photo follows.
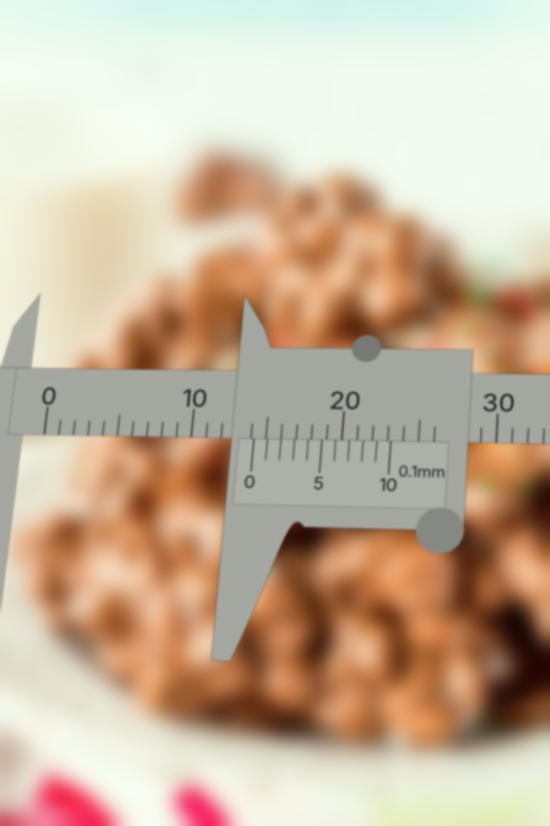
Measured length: 14.2,mm
